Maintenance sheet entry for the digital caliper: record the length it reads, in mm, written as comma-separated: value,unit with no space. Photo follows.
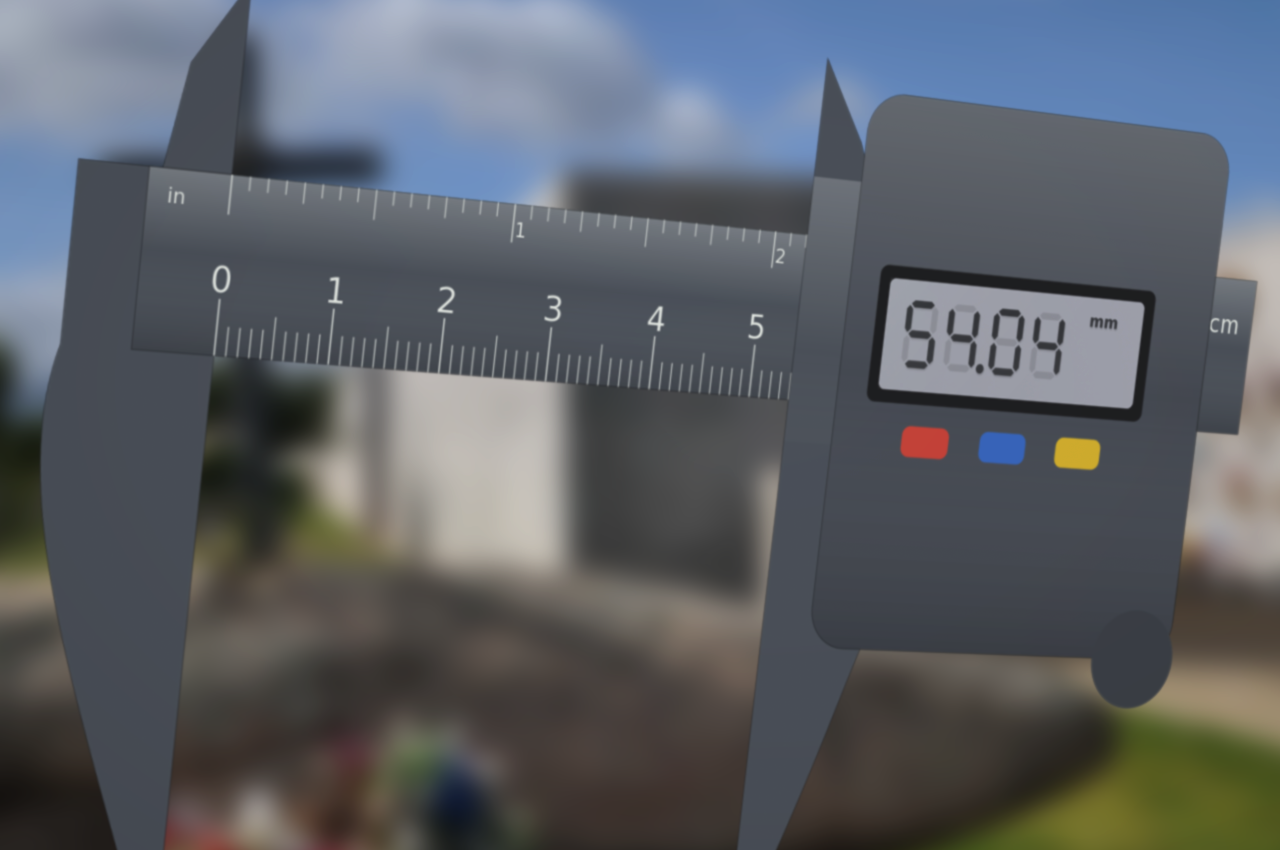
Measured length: 54.04,mm
